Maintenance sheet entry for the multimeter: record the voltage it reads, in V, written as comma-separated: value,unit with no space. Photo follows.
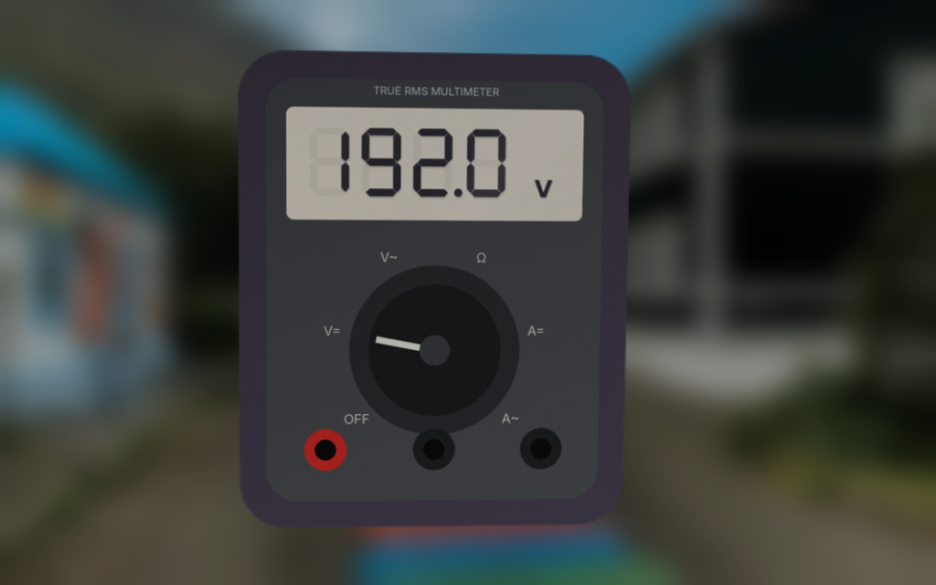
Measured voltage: 192.0,V
